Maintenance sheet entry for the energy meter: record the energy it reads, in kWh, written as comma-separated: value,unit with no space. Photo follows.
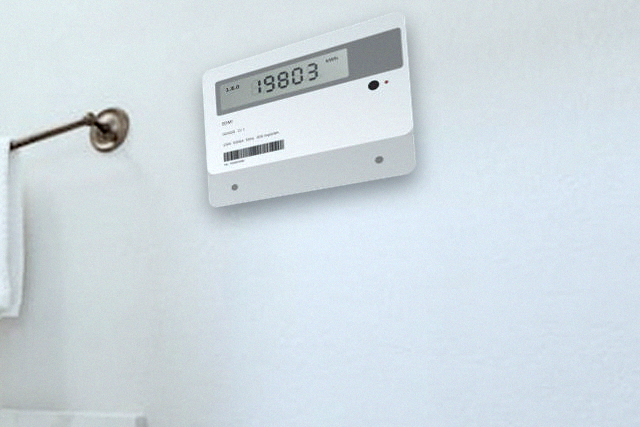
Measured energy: 19803,kWh
